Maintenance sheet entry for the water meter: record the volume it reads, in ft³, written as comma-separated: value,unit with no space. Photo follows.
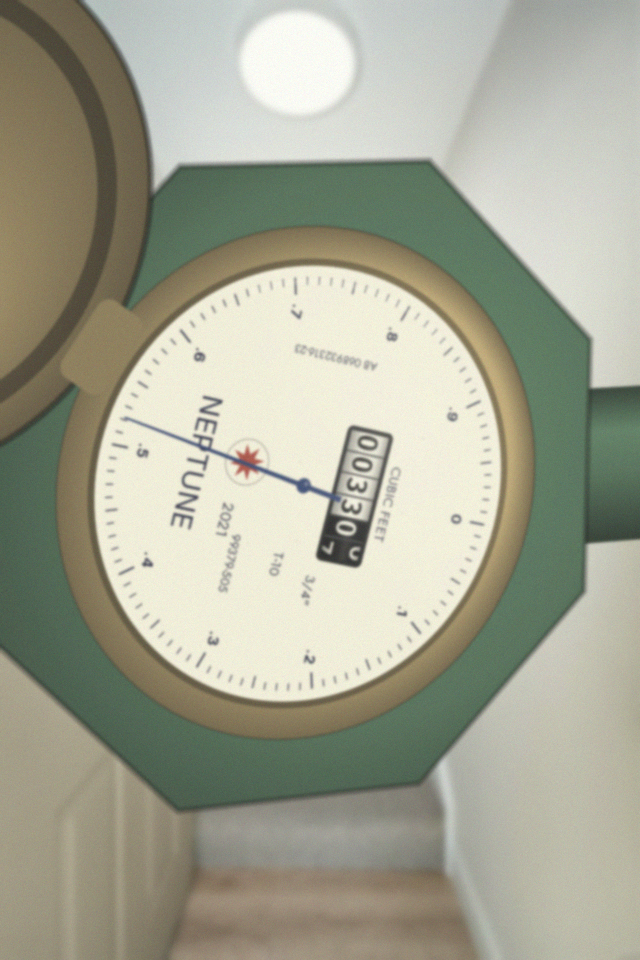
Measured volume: 3306.52,ft³
